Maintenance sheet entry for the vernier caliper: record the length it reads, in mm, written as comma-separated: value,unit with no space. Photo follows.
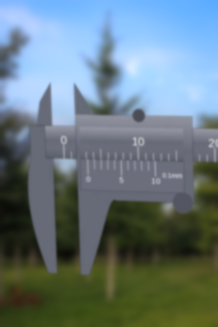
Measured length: 3.2,mm
